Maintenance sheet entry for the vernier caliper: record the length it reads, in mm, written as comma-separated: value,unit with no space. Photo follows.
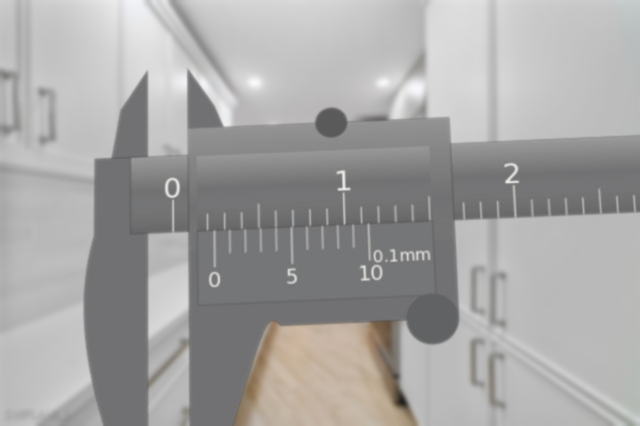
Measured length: 2.4,mm
